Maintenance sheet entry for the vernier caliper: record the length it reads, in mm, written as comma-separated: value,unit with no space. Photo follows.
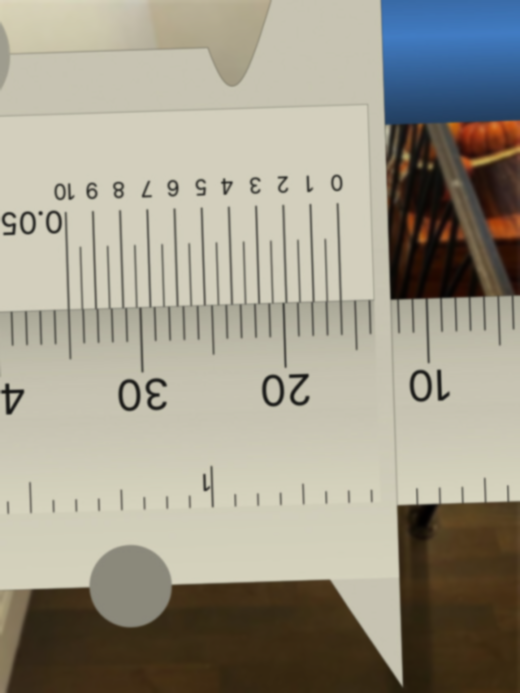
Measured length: 16.0,mm
